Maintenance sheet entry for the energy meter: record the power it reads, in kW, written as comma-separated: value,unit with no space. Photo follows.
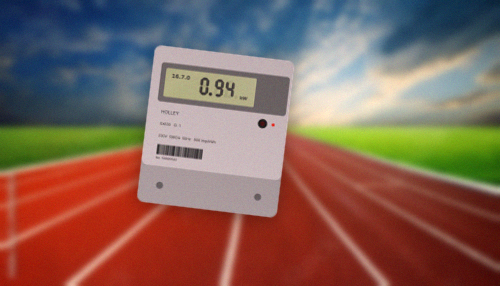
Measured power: 0.94,kW
